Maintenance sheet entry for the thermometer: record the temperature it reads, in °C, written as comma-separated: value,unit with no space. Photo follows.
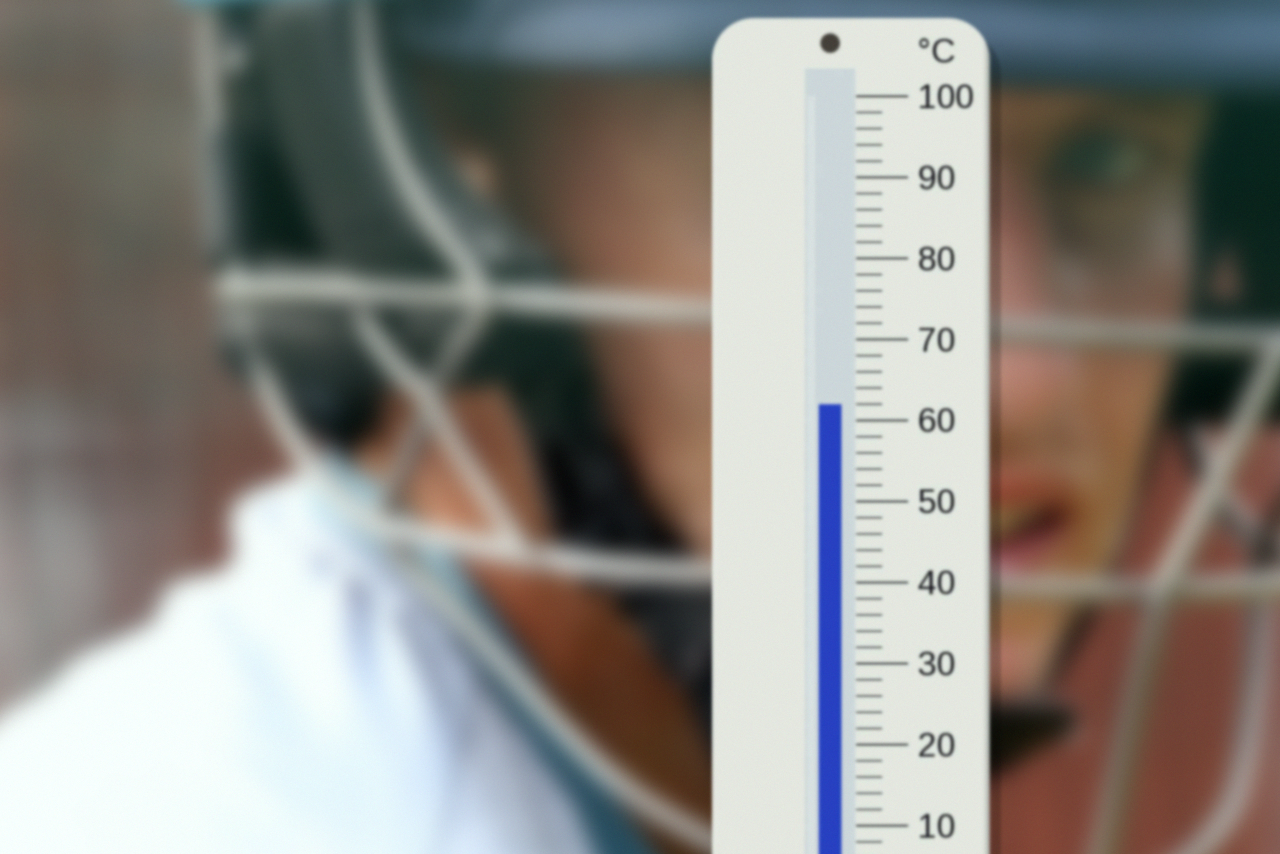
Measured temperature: 62,°C
